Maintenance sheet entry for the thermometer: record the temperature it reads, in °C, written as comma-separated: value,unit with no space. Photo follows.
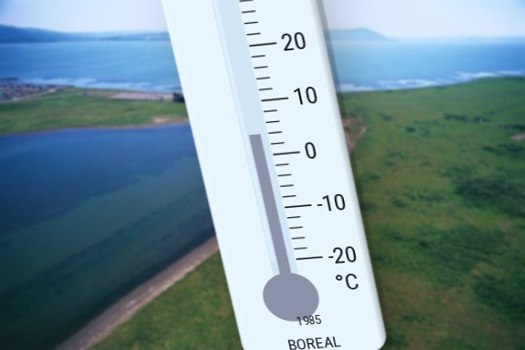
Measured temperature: 4,°C
